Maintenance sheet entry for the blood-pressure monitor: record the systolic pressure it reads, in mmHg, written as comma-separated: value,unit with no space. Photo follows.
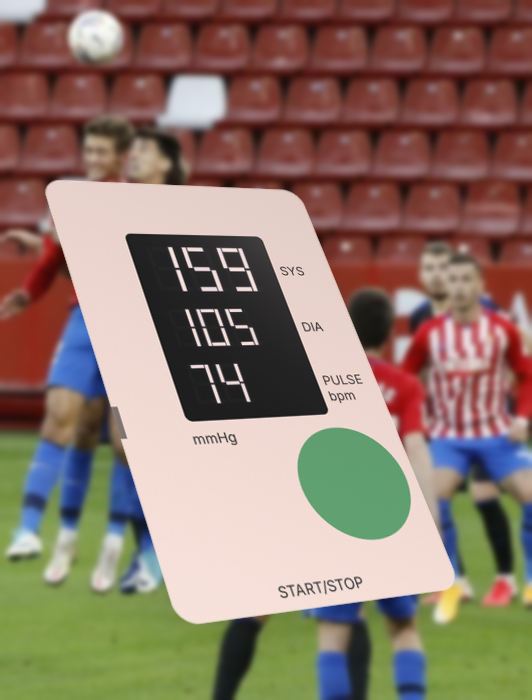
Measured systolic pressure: 159,mmHg
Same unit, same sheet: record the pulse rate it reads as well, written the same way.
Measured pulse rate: 74,bpm
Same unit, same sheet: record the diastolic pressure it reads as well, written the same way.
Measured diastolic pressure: 105,mmHg
